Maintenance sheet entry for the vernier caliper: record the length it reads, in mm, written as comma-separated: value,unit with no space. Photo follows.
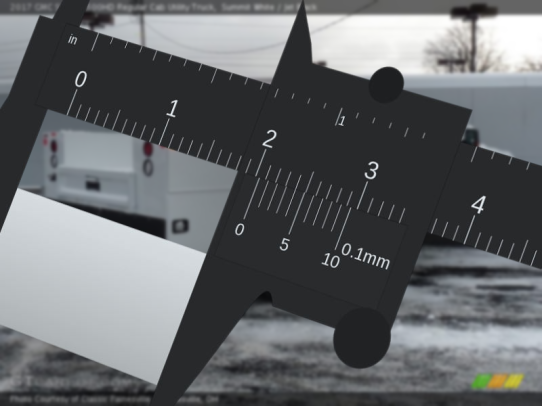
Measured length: 20.4,mm
